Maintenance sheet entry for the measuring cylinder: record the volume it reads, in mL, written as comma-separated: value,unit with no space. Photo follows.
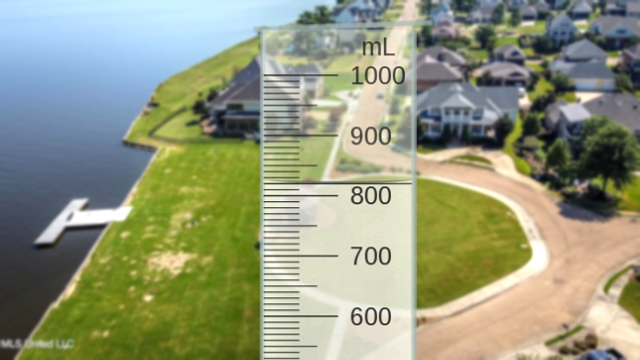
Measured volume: 820,mL
